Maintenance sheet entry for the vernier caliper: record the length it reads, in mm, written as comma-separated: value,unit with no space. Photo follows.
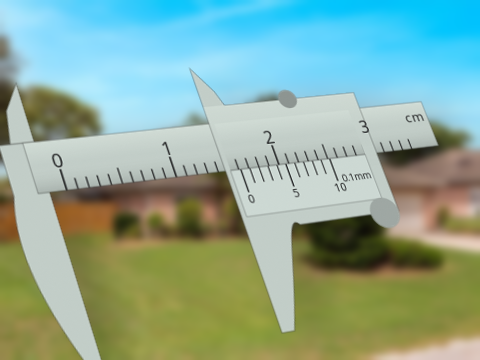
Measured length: 16.2,mm
